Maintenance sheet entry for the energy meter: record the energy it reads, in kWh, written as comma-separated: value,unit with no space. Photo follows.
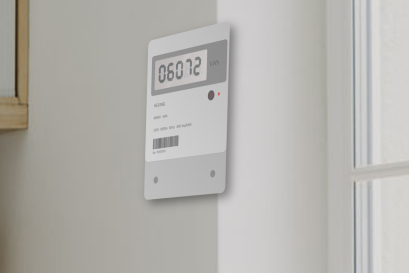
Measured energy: 6072,kWh
